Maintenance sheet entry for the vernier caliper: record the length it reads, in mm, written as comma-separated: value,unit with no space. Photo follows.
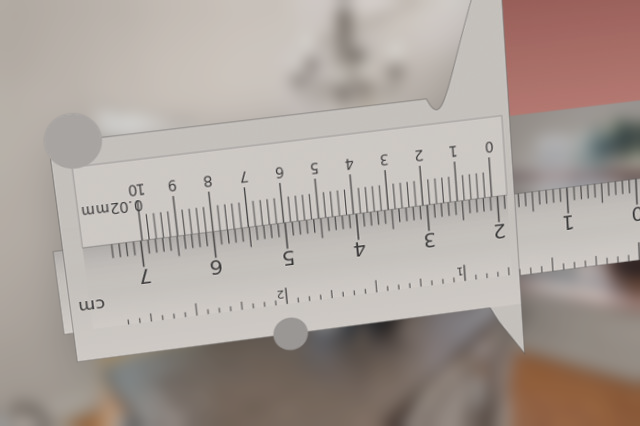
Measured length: 20.8,mm
